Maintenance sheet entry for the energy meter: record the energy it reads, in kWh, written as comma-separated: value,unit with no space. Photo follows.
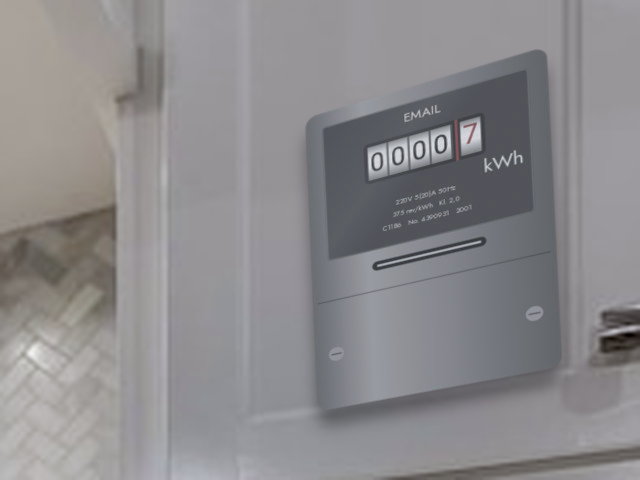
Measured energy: 0.7,kWh
